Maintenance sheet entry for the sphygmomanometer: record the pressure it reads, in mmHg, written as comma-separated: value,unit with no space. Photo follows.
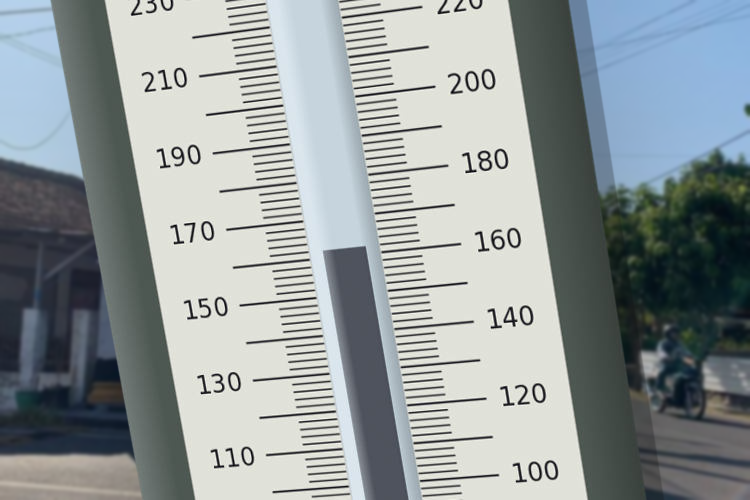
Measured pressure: 162,mmHg
